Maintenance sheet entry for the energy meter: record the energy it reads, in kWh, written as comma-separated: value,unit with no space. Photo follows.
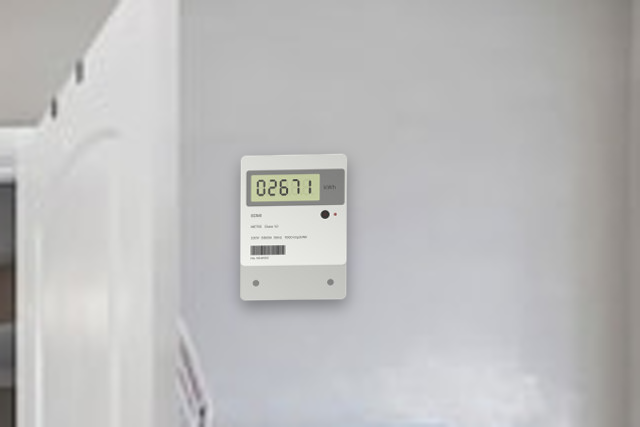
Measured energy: 2671,kWh
